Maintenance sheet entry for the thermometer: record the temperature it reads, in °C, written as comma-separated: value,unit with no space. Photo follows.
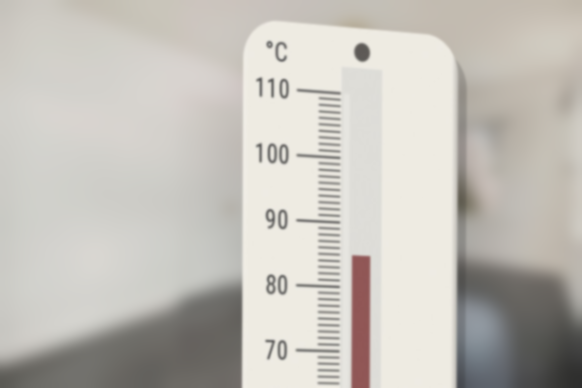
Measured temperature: 85,°C
